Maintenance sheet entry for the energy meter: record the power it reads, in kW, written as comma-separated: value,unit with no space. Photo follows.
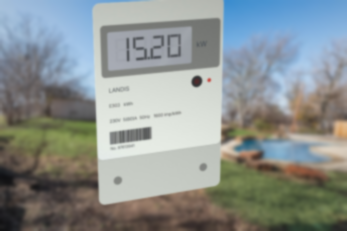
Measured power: 15.20,kW
